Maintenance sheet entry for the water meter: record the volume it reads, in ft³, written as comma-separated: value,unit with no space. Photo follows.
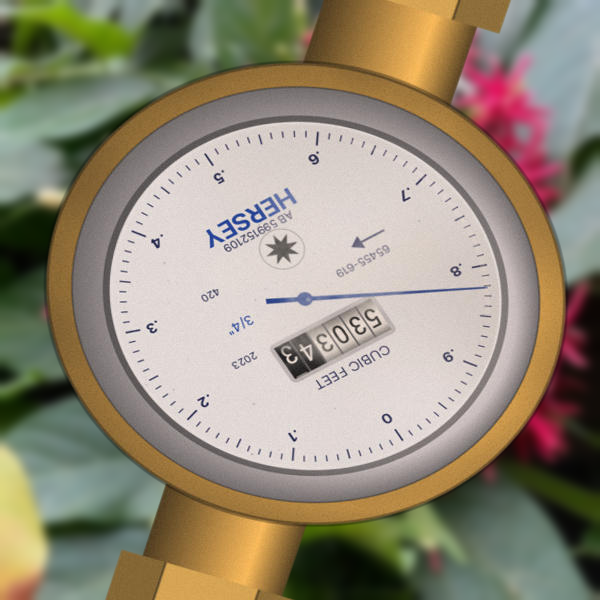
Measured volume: 530342.82,ft³
